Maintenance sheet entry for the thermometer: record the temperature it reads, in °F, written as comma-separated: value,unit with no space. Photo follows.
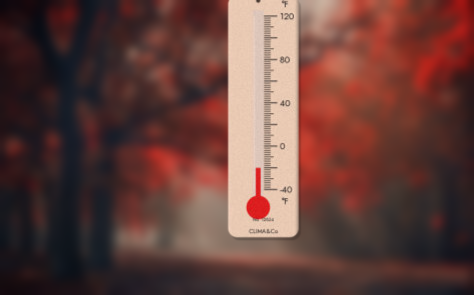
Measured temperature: -20,°F
